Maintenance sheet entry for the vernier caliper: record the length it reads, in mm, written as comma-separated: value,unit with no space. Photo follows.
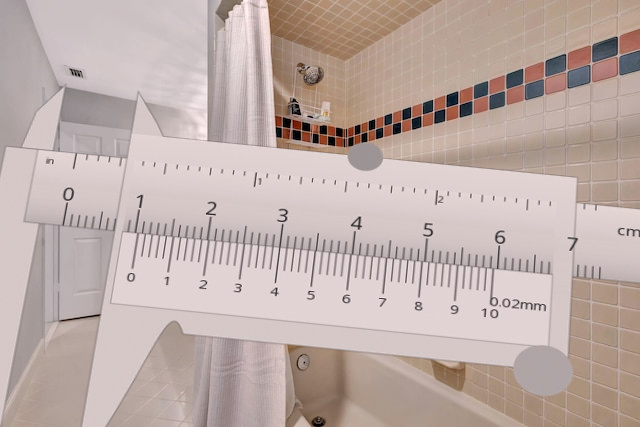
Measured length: 10.4,mm
